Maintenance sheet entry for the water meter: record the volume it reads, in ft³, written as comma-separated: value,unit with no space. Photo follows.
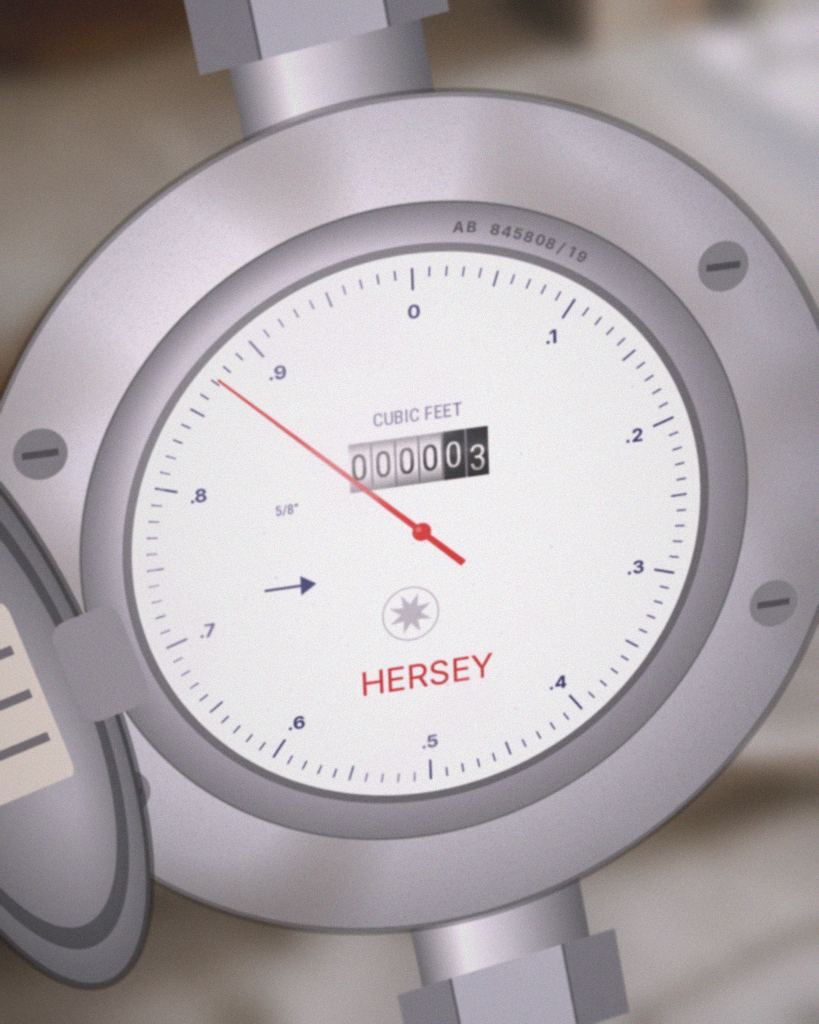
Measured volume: 2.87,ft³
